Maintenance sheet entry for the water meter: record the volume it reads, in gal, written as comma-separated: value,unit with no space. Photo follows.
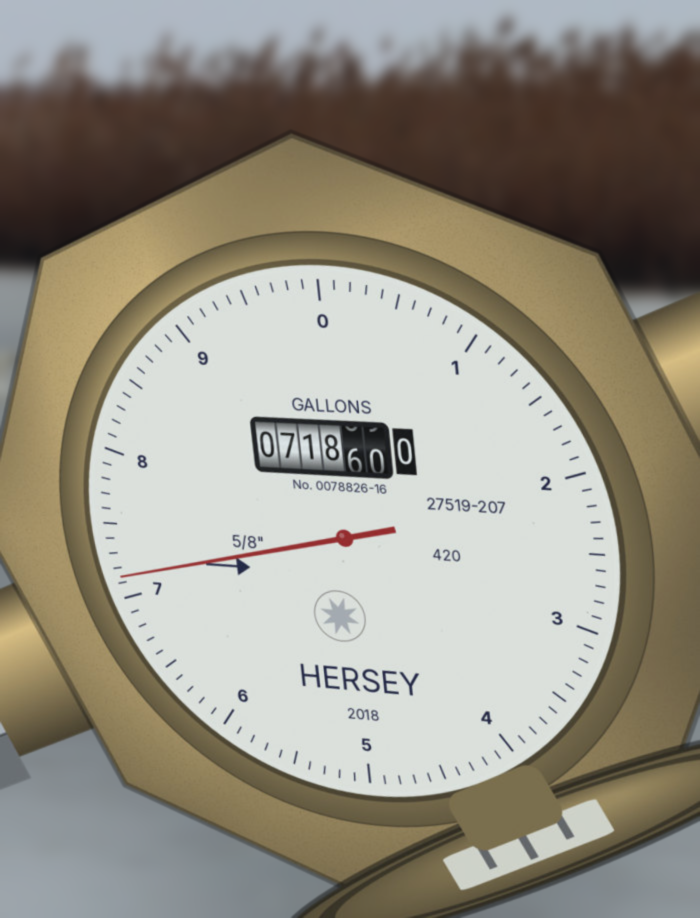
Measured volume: 718597.1,gal
